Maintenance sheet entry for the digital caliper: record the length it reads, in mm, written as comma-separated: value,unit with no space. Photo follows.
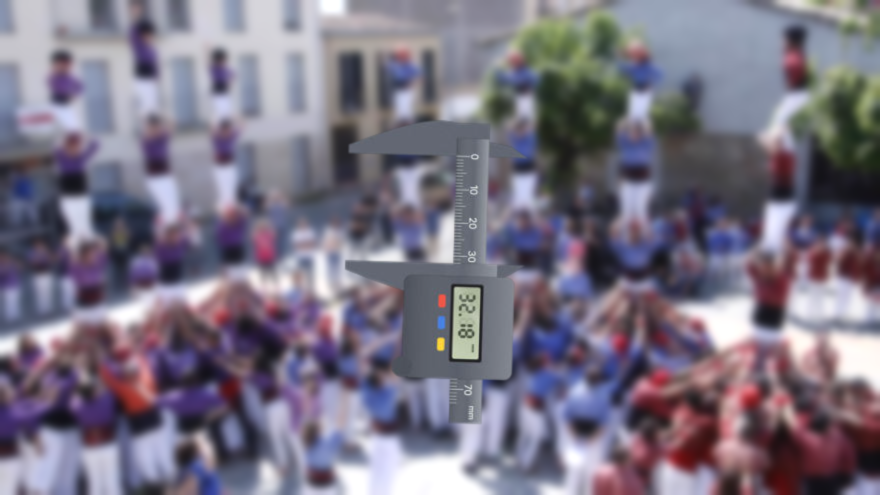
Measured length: 32.18,mm
